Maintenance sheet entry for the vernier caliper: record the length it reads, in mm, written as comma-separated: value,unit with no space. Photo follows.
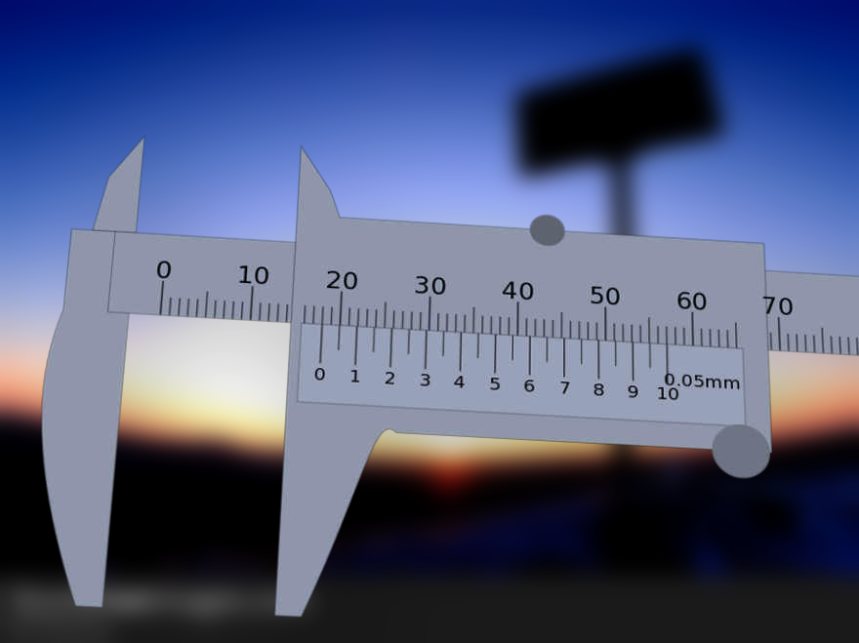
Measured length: 18.0,mm
